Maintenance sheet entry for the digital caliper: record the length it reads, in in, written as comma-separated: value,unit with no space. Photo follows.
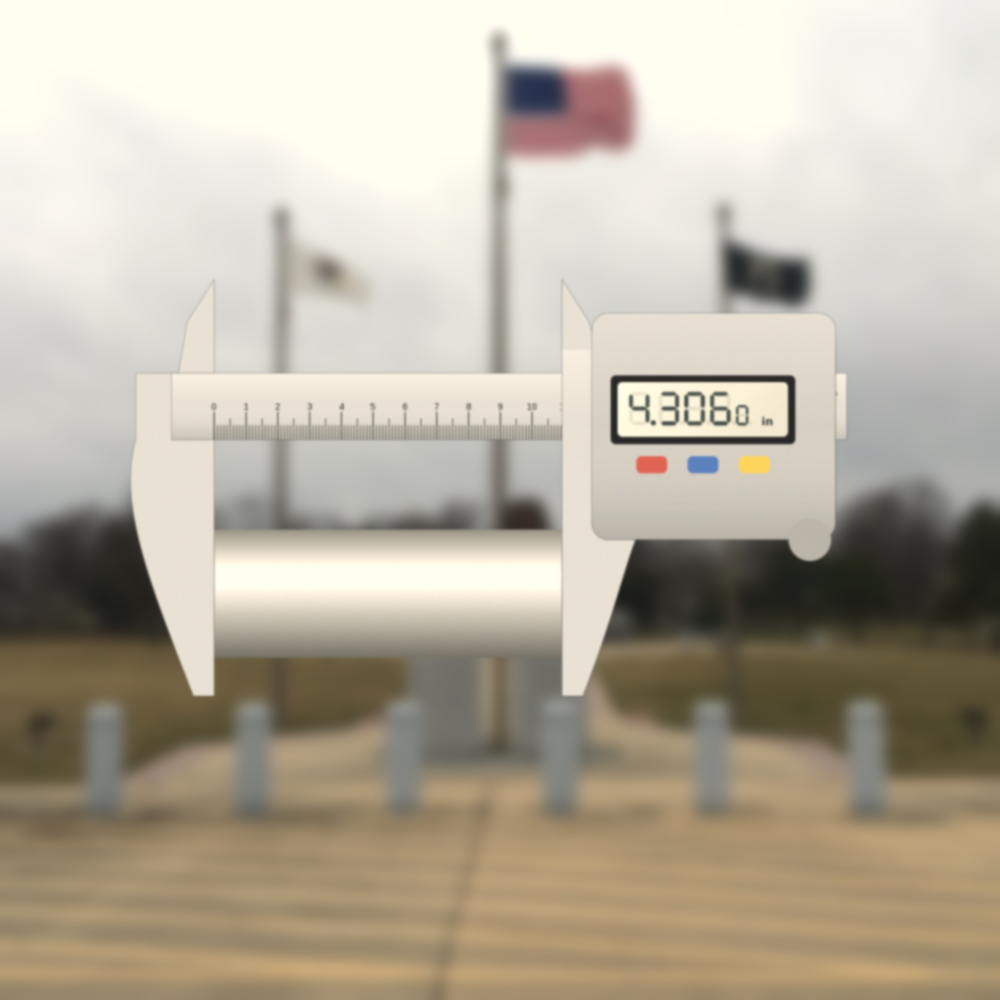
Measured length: 4.3060,in
